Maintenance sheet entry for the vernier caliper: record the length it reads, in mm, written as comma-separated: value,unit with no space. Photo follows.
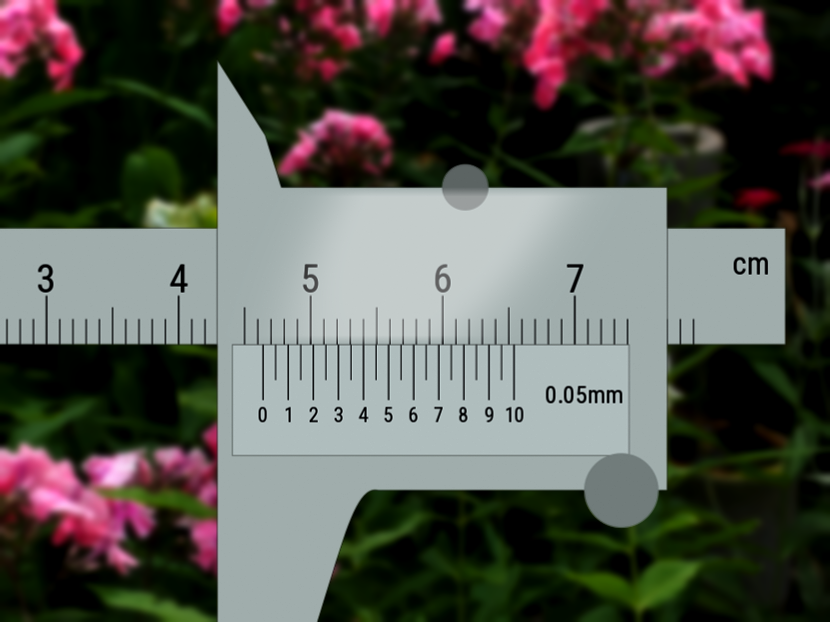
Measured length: 46.4,mm
